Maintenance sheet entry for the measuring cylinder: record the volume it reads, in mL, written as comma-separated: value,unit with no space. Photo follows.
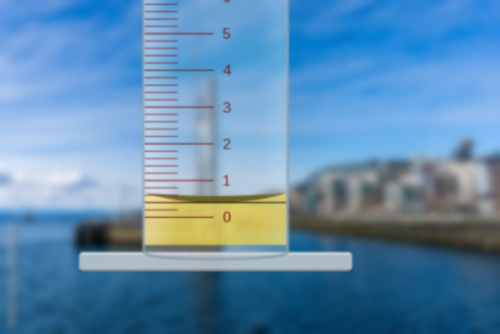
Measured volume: 0.4,mL
